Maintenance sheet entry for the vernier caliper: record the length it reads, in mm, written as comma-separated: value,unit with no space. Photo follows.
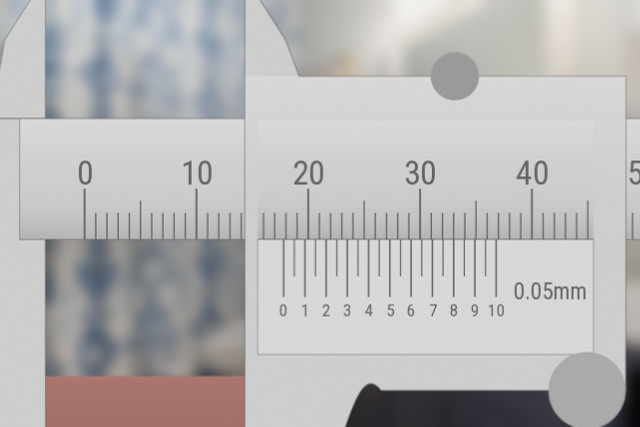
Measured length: 17.8,mm
